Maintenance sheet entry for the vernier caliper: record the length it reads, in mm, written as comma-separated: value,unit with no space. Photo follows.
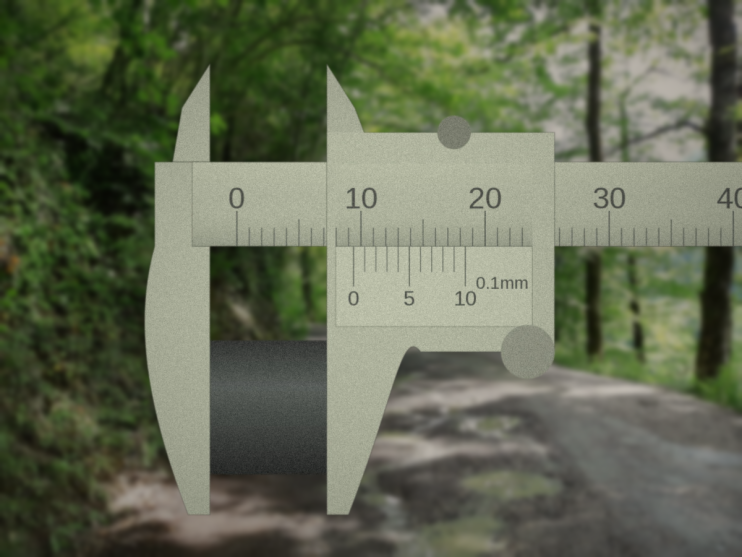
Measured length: 9.4,mm
